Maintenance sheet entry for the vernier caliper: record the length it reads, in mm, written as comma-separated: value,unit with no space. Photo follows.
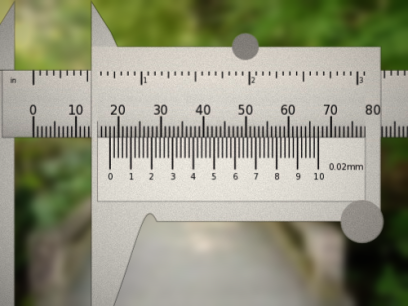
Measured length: 18.0,mm
